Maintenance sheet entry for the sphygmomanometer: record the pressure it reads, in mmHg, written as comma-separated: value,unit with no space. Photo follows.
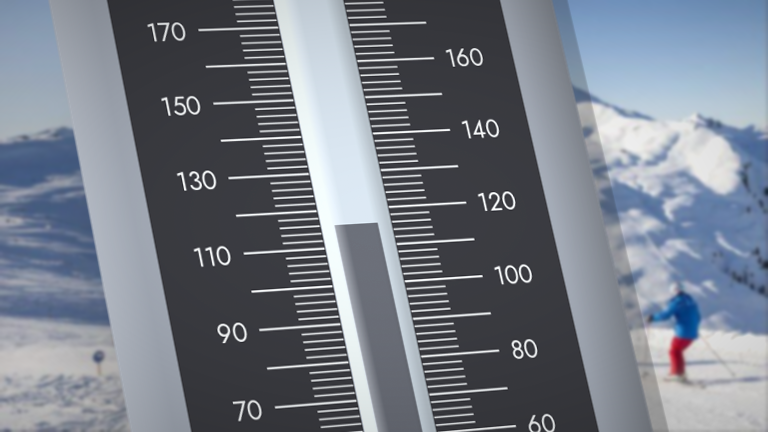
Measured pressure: 116,mmHg
